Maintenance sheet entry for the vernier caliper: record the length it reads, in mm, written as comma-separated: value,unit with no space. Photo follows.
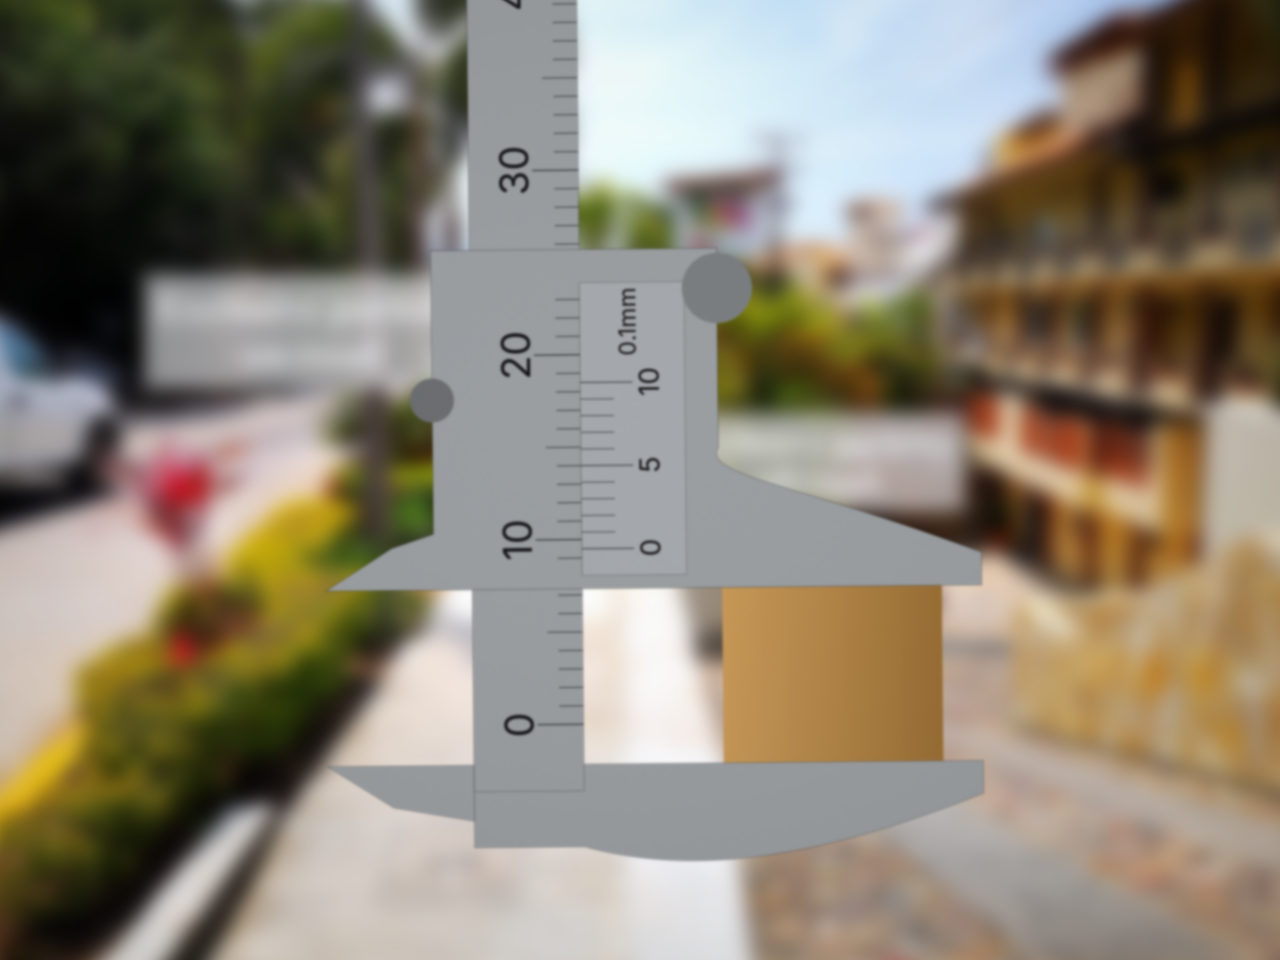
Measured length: 9.5,mm
